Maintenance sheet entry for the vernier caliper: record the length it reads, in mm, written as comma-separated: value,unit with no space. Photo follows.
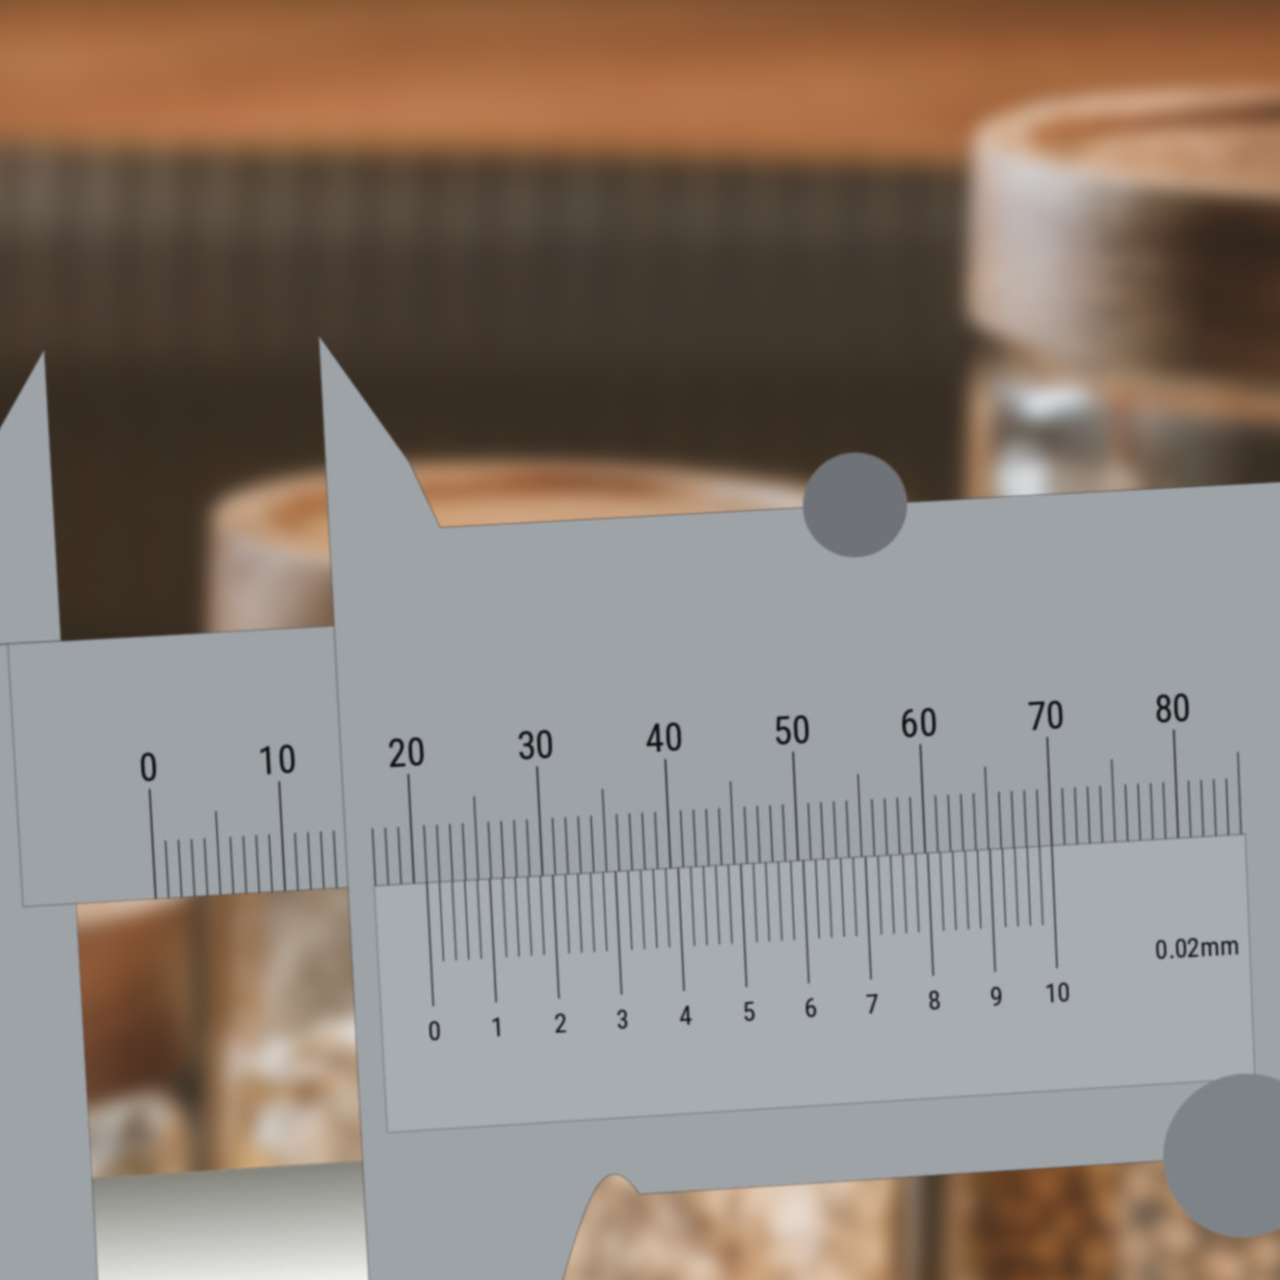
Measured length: 21.0,mm
